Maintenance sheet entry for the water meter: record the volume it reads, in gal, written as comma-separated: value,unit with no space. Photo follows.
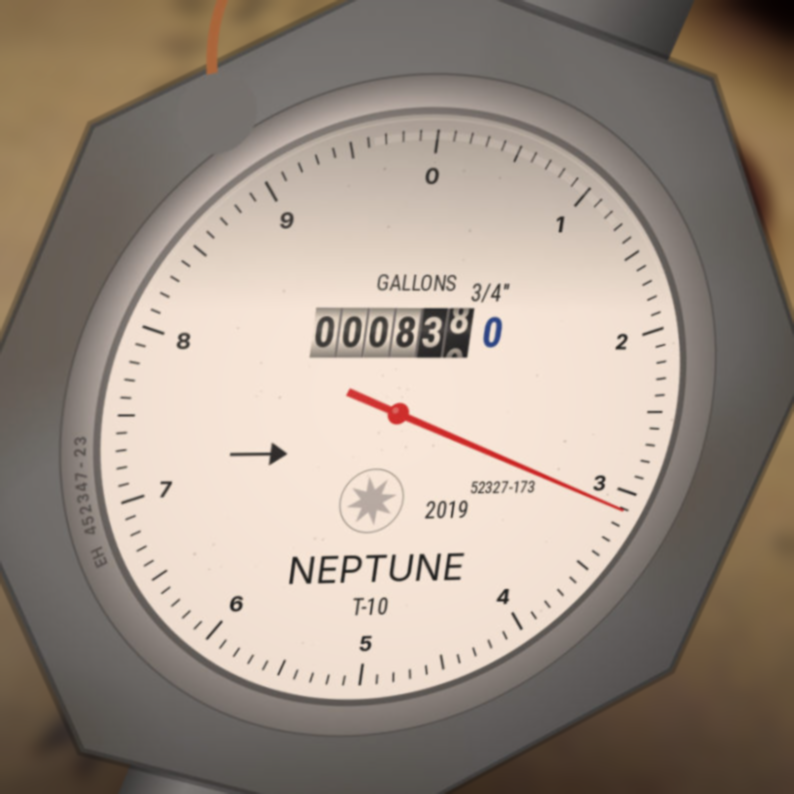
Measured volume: 8383.1,gal
